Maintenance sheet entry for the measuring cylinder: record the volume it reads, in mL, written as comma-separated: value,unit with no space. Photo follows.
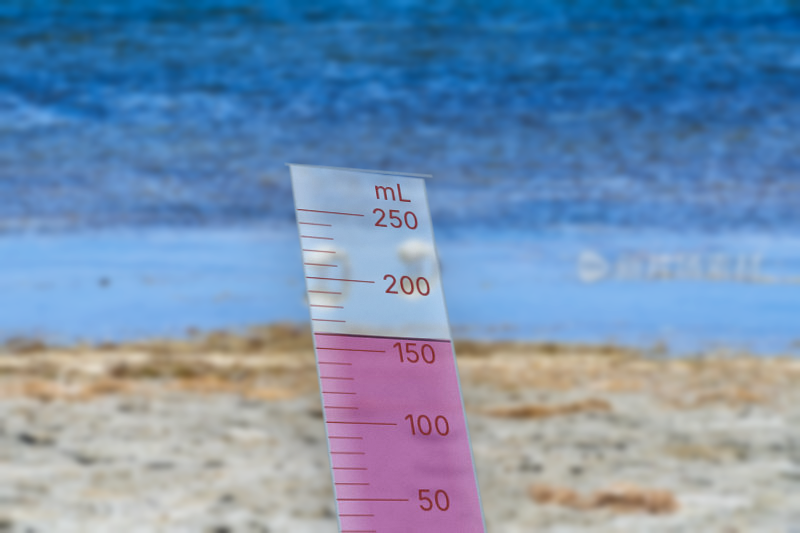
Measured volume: 160,mL
